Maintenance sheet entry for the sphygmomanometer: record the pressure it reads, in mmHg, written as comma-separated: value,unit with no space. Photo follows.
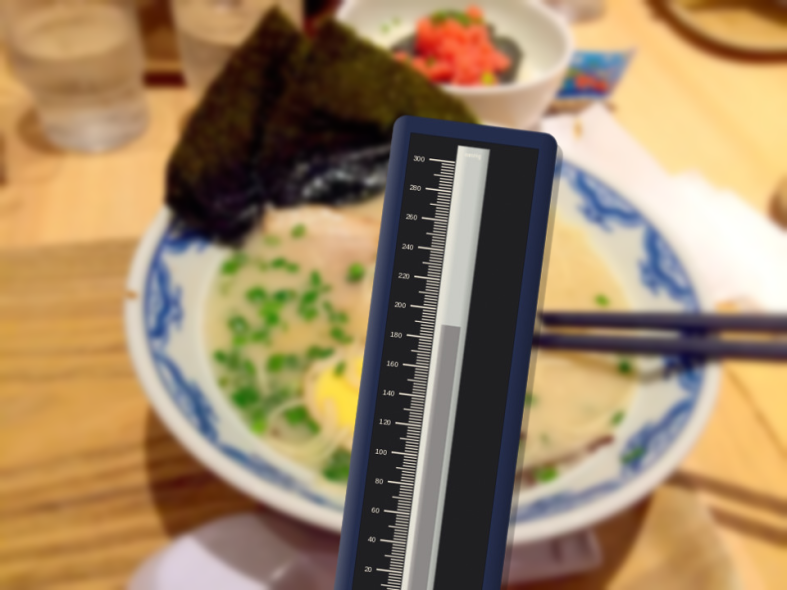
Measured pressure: 190,mmHg
